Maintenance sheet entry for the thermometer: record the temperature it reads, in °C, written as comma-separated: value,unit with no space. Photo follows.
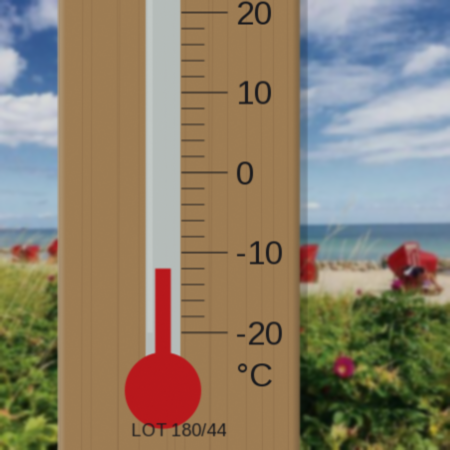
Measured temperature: -12,°C
